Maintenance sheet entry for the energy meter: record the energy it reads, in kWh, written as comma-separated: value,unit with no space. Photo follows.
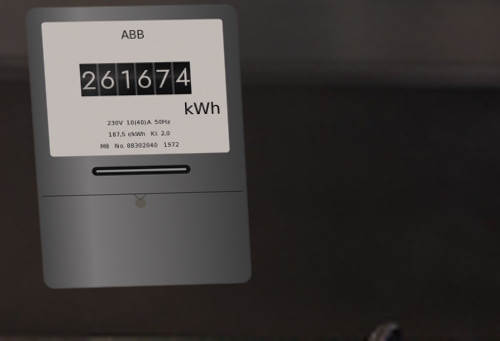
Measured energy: 261674,kWh
